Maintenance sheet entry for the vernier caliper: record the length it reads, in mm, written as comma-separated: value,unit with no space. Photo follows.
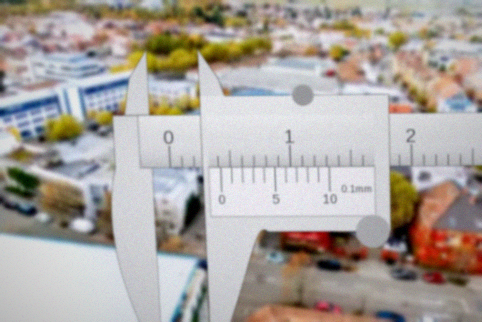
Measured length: 4.2,mm
